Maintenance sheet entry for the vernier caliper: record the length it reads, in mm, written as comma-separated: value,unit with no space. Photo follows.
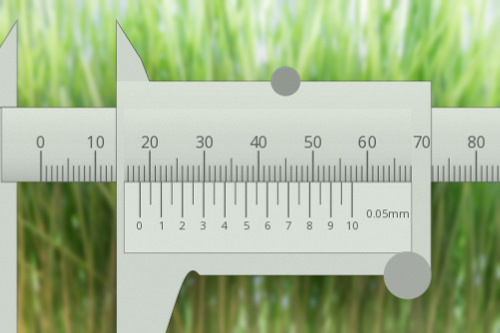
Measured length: 18.2,mm
